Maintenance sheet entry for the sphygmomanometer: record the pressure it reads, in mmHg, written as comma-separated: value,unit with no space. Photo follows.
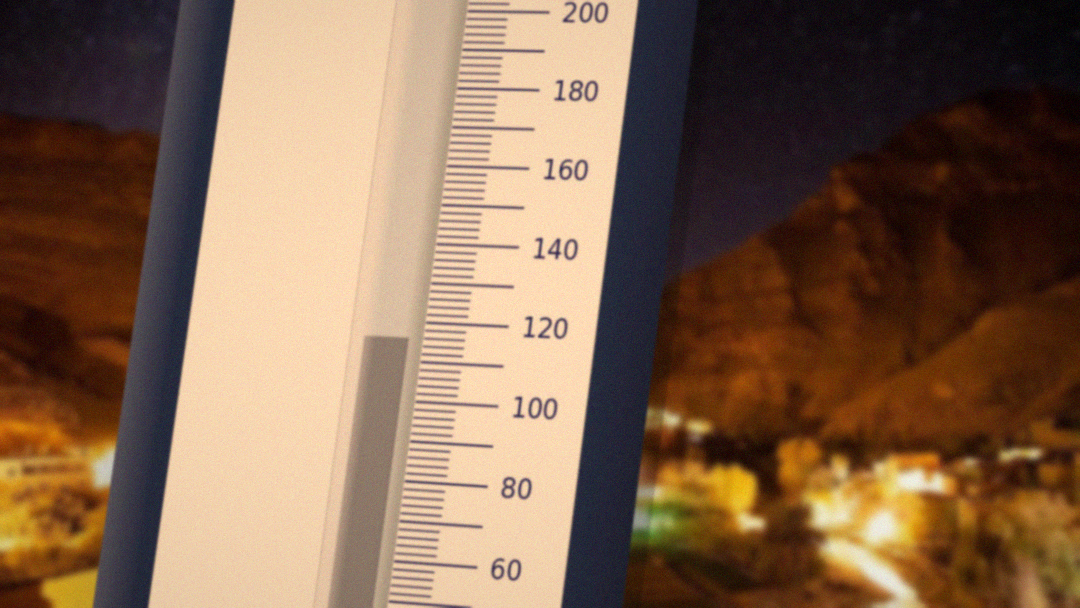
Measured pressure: 116,mmHg
